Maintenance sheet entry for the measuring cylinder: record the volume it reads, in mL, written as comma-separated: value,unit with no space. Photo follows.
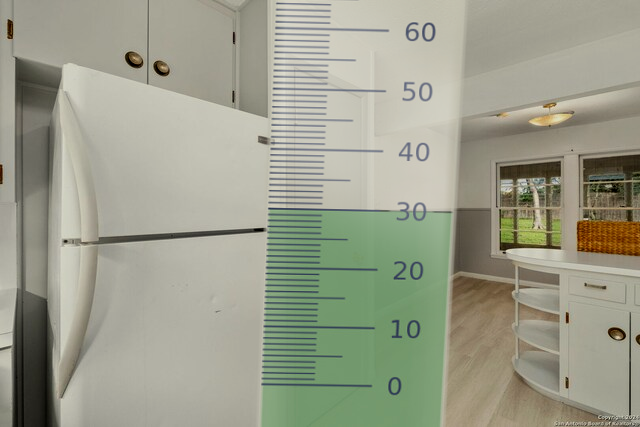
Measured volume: 30,mL
